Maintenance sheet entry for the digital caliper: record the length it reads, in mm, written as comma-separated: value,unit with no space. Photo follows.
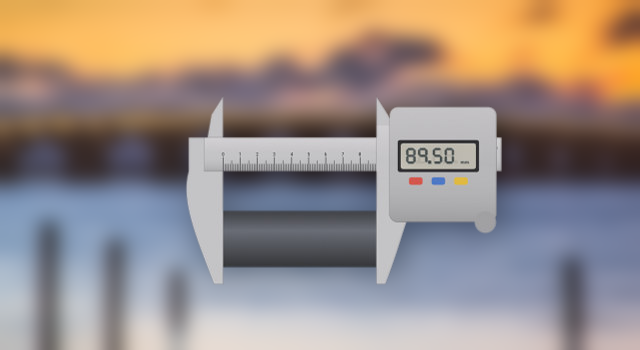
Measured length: 89.50,mm
